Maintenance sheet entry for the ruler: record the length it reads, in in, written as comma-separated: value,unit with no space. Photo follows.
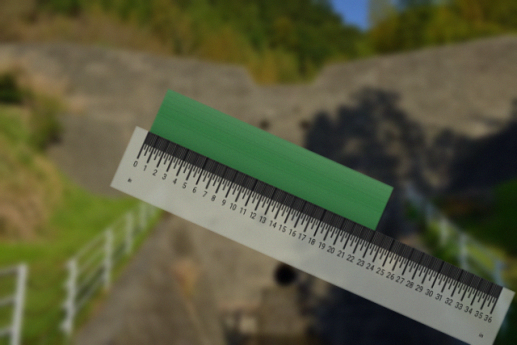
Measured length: 23,in
